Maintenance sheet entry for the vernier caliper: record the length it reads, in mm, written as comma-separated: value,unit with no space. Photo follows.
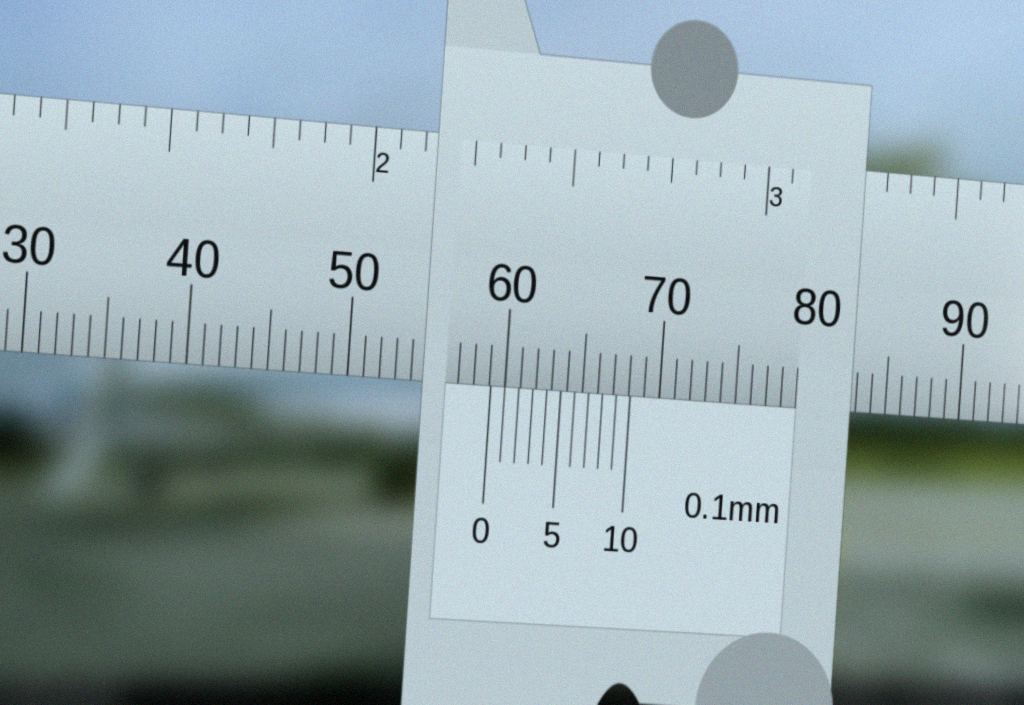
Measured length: 59.1,mm
